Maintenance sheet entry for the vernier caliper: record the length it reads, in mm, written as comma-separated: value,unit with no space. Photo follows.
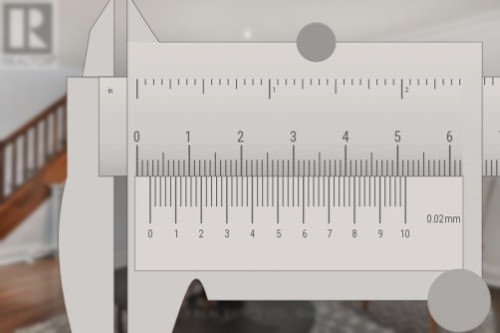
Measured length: 2.5,mm
